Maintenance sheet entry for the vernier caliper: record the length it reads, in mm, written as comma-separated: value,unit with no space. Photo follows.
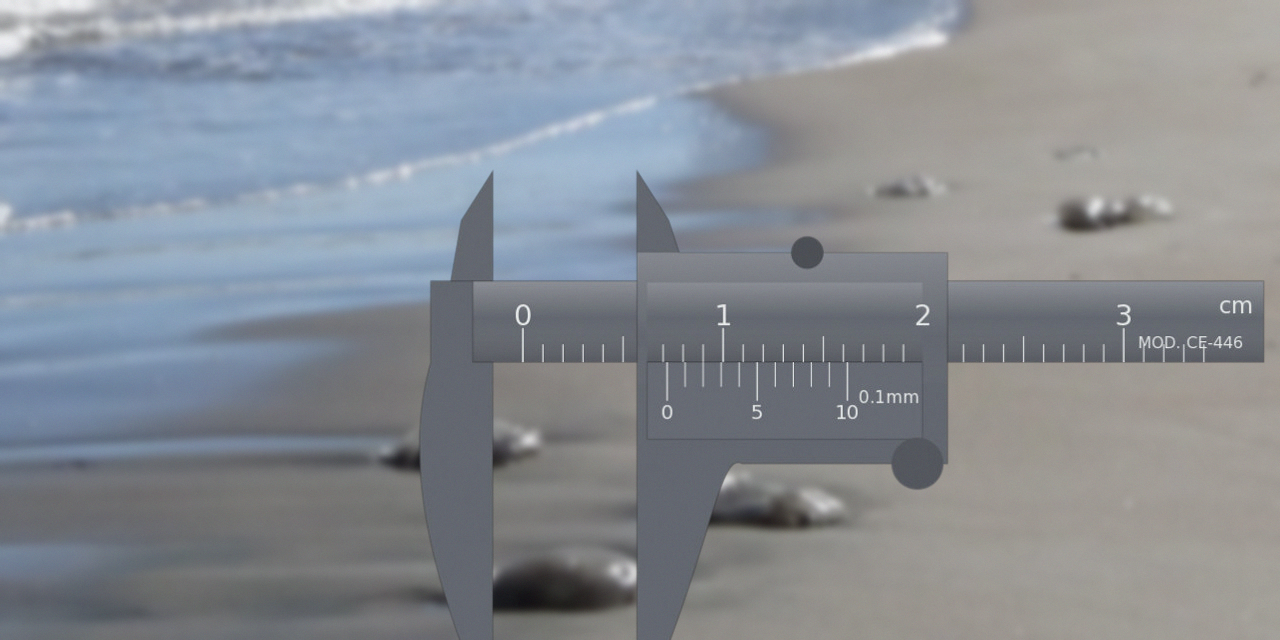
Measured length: 7.2,mm
